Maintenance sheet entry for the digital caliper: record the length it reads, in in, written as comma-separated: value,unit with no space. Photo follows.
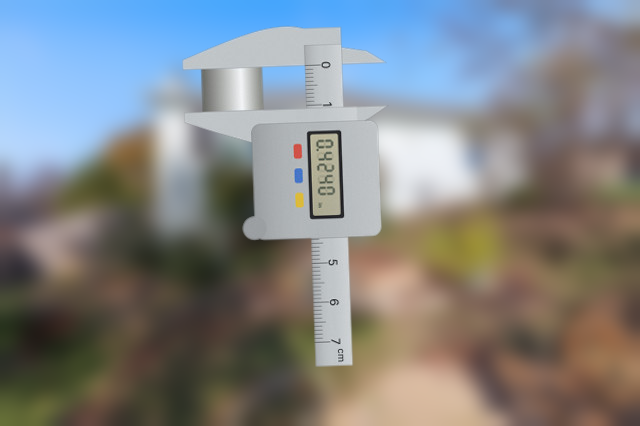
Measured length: 0.4240,in
